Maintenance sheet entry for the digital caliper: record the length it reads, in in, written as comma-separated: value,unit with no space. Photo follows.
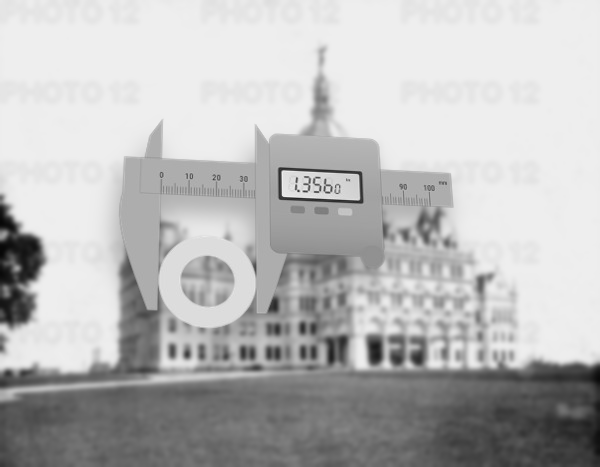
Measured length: 1.3560,in
